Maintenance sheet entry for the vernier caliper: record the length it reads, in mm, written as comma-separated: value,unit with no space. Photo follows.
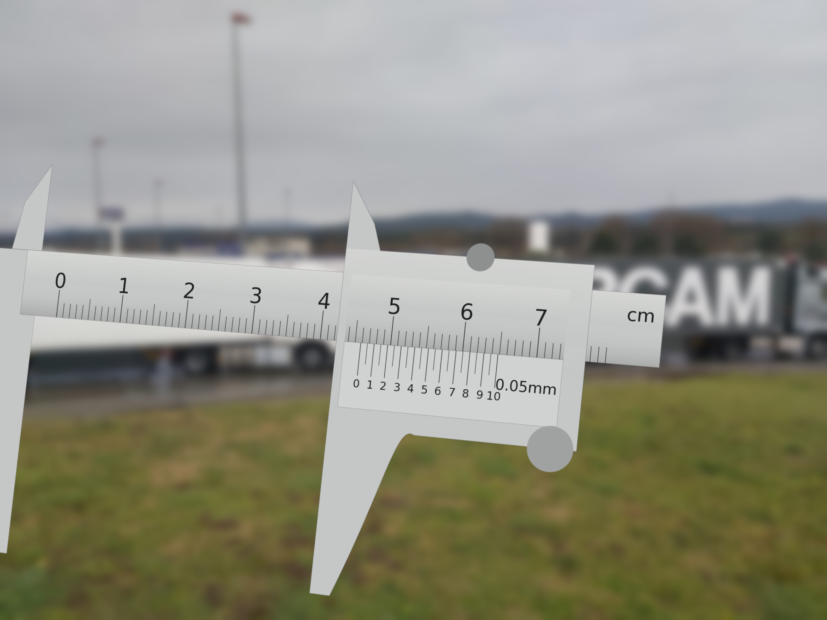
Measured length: 45.8,mm
